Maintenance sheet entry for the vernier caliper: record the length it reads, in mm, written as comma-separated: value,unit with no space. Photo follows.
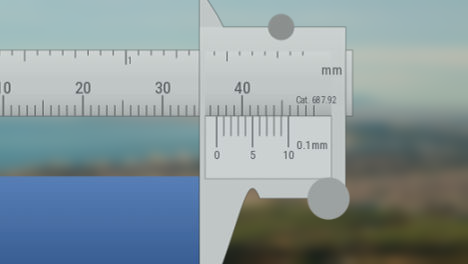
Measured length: 36.8,mm
